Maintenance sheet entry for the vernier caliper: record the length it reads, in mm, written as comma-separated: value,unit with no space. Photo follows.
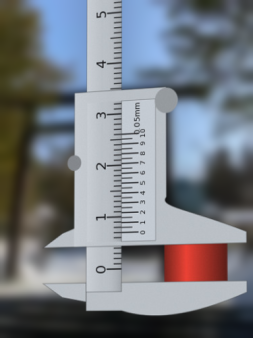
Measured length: 7.0,mm
